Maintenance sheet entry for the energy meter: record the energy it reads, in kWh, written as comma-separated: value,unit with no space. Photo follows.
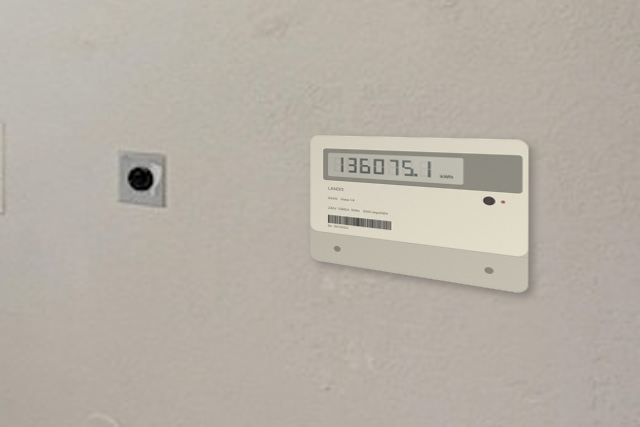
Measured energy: 136075.1,kWh
